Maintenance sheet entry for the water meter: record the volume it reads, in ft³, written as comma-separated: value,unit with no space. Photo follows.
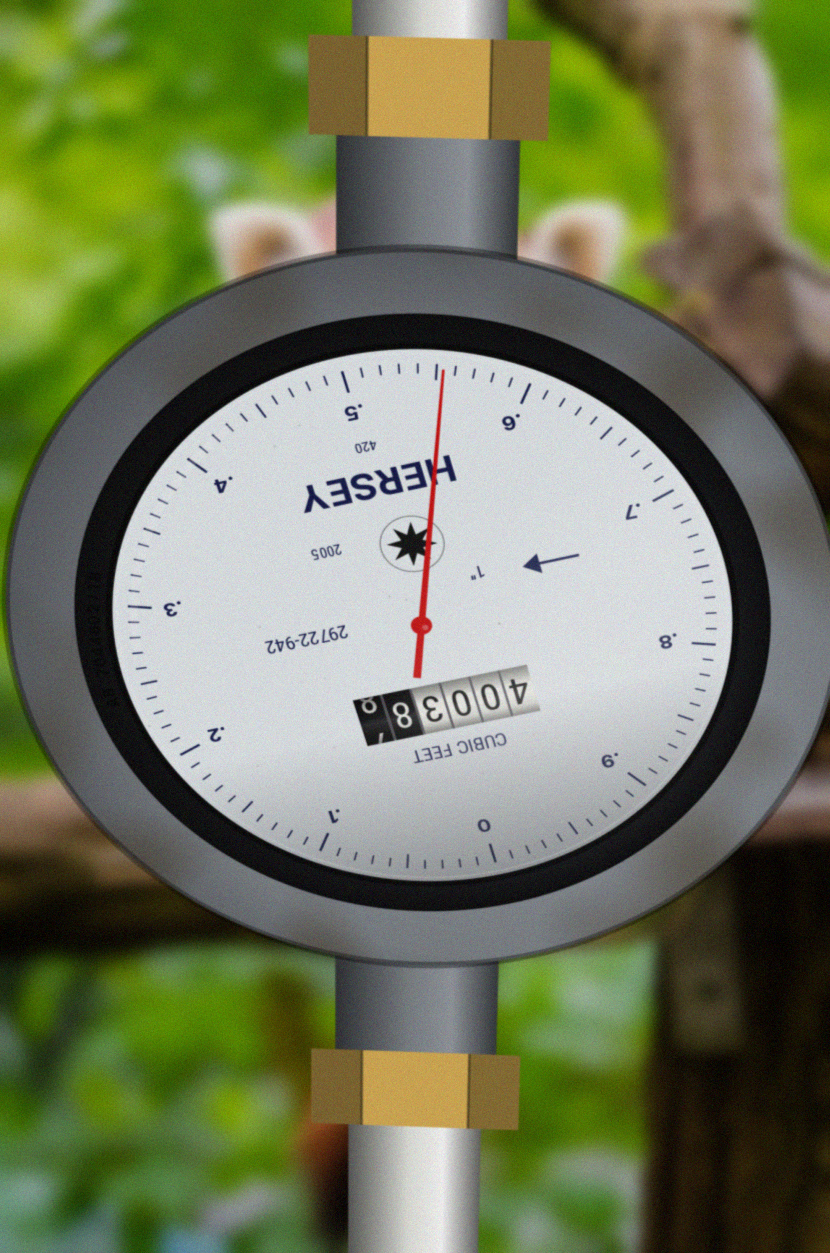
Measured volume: 400387.55,ft³
